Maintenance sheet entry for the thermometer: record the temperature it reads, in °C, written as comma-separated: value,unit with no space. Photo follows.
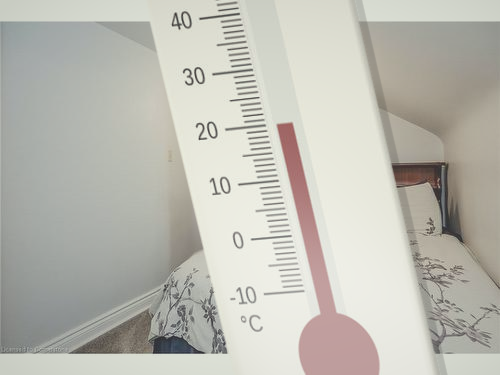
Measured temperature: 20,°C
